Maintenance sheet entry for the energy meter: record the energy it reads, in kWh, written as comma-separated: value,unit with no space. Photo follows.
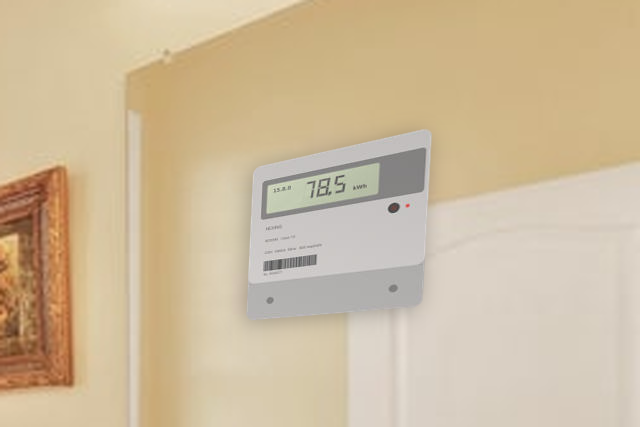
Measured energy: 78.5,kWh
